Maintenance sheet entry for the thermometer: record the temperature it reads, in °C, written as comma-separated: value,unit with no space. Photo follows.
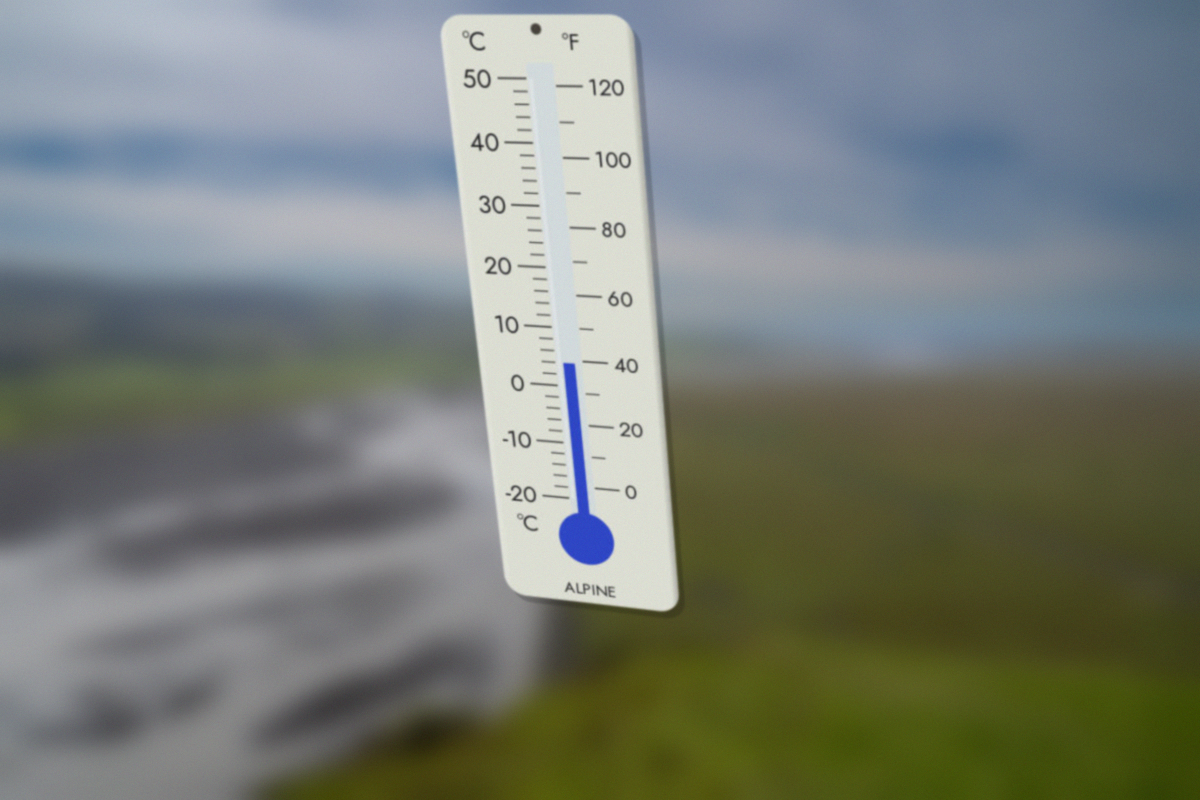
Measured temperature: 4,°C
